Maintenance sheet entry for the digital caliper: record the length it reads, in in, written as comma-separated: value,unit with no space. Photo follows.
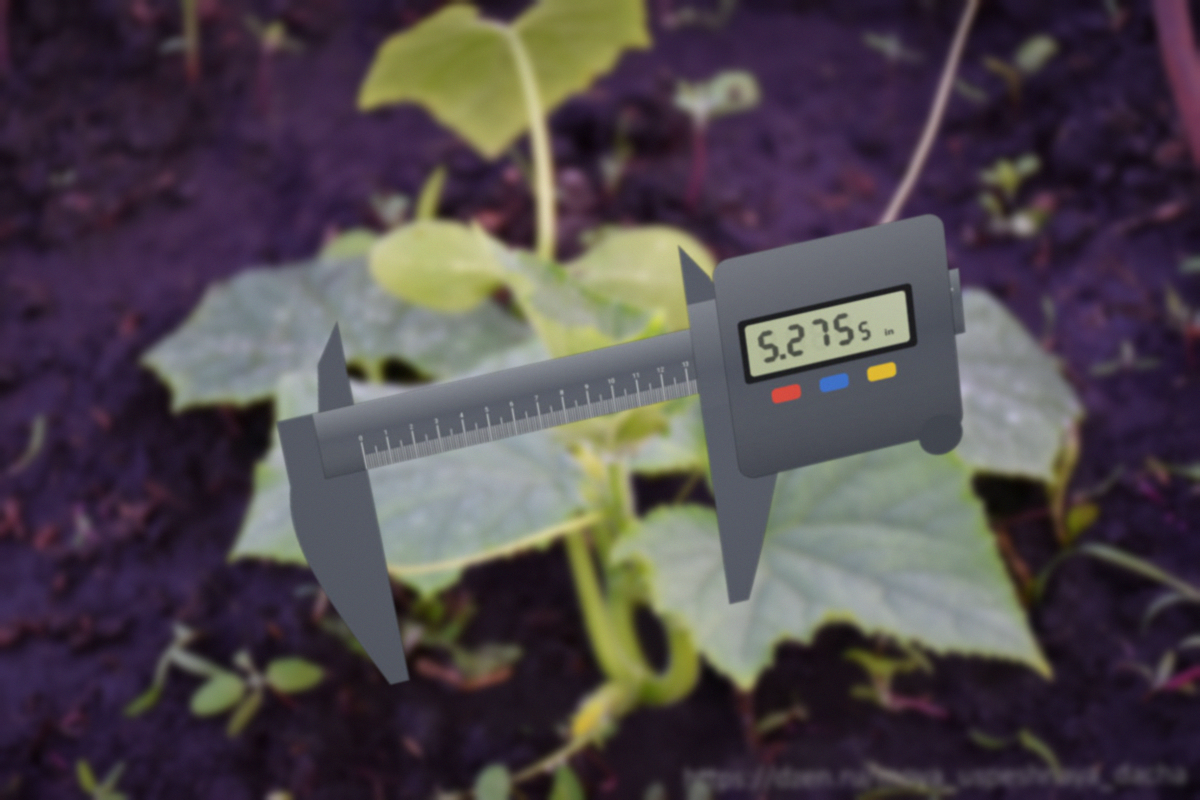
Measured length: 5.2755,in
